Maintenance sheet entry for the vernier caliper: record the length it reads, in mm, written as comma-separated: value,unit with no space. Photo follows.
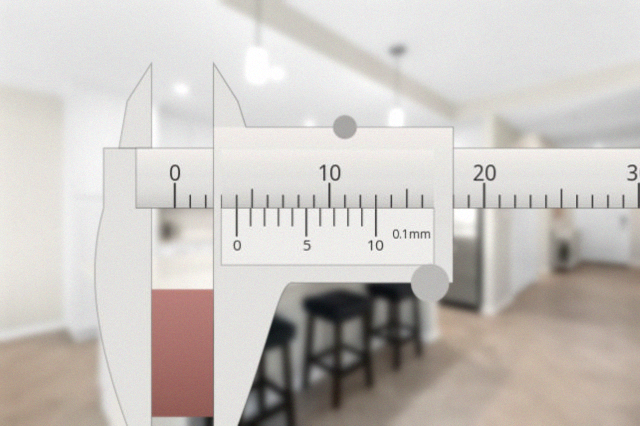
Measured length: 4.0,mm
